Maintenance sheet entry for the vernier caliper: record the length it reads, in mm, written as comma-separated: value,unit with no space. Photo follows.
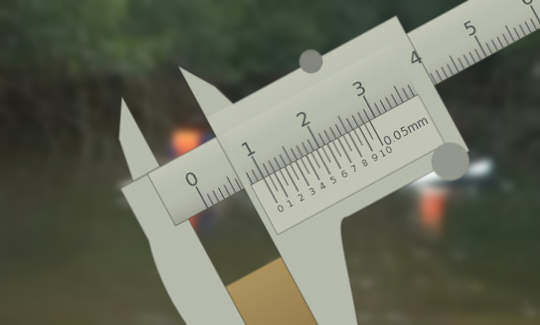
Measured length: 10.0,mm
